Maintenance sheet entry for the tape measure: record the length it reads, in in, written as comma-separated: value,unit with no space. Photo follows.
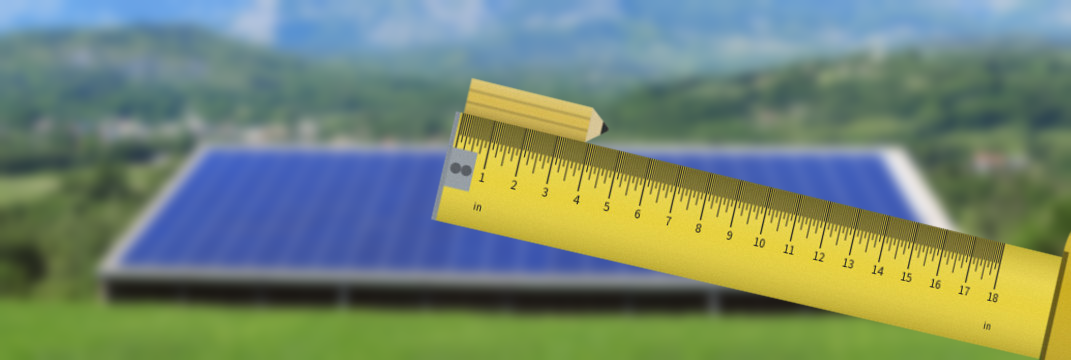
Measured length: 4.5,in
